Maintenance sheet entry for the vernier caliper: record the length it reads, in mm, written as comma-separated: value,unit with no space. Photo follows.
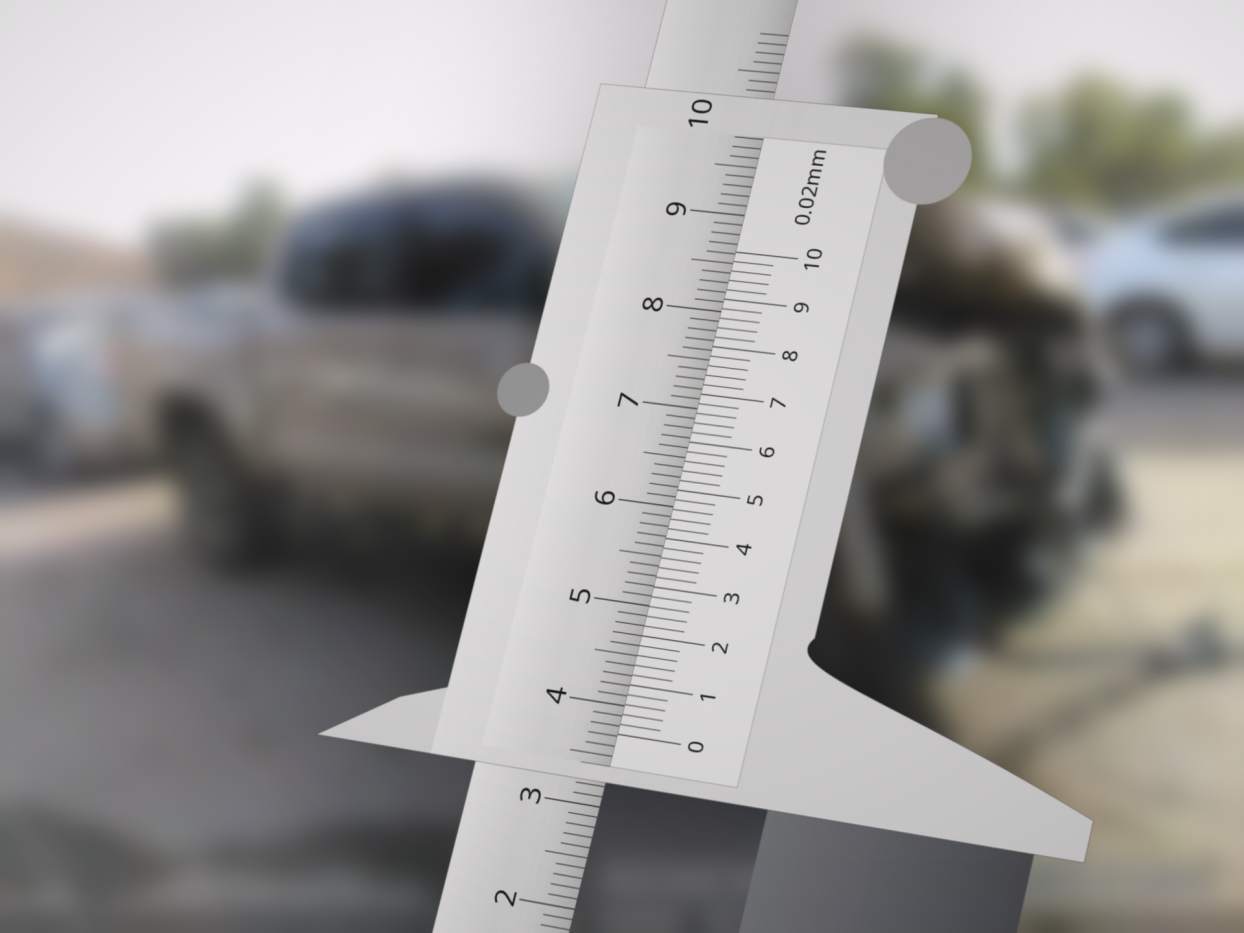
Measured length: 37.2,mm
